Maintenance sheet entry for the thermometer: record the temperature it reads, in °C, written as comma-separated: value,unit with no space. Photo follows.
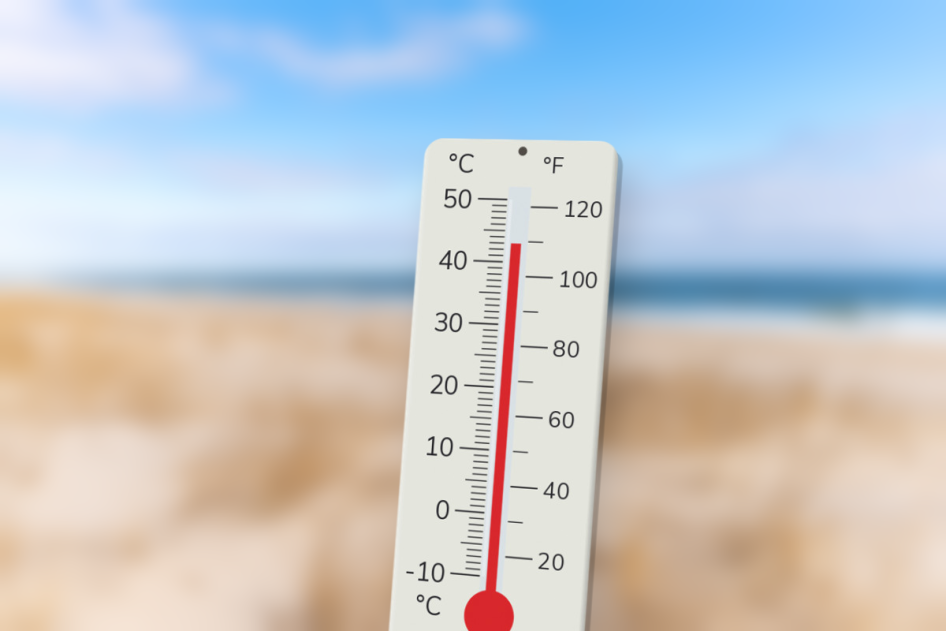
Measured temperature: 43,°C
